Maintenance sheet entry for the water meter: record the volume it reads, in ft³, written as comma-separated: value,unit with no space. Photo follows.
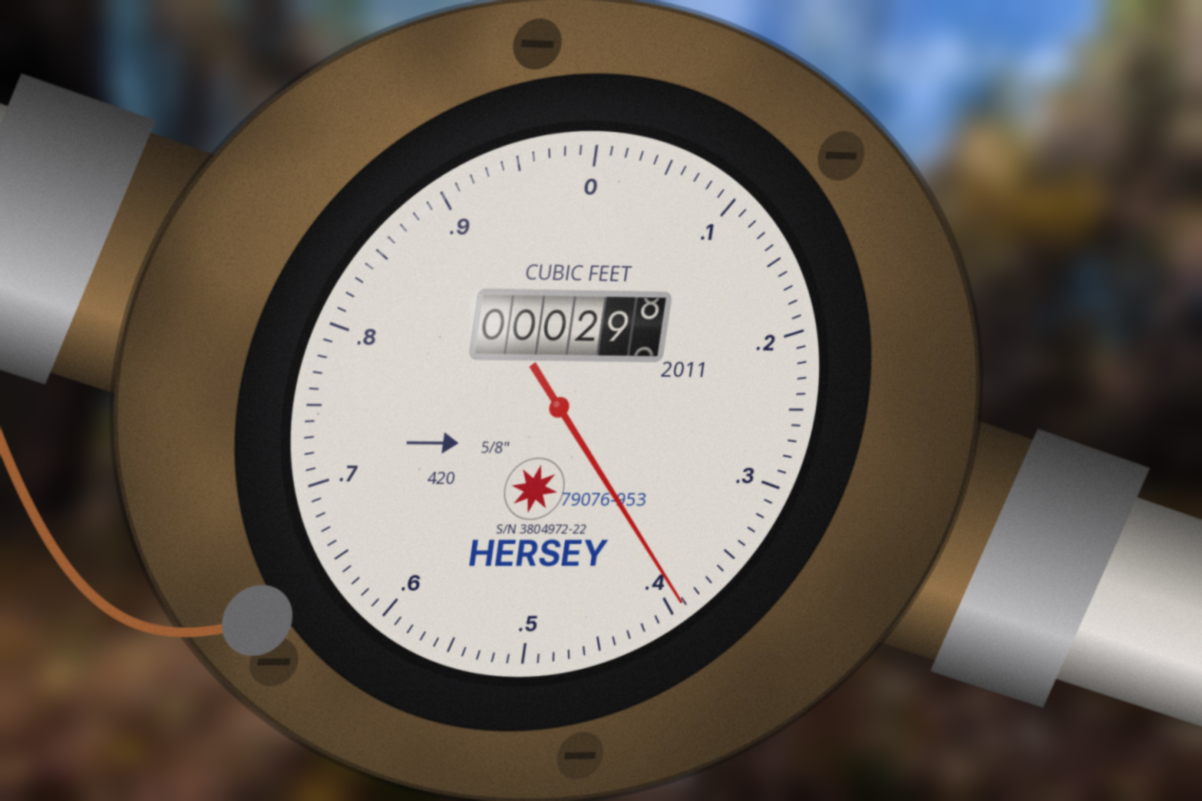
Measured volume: 298.39,ft³
